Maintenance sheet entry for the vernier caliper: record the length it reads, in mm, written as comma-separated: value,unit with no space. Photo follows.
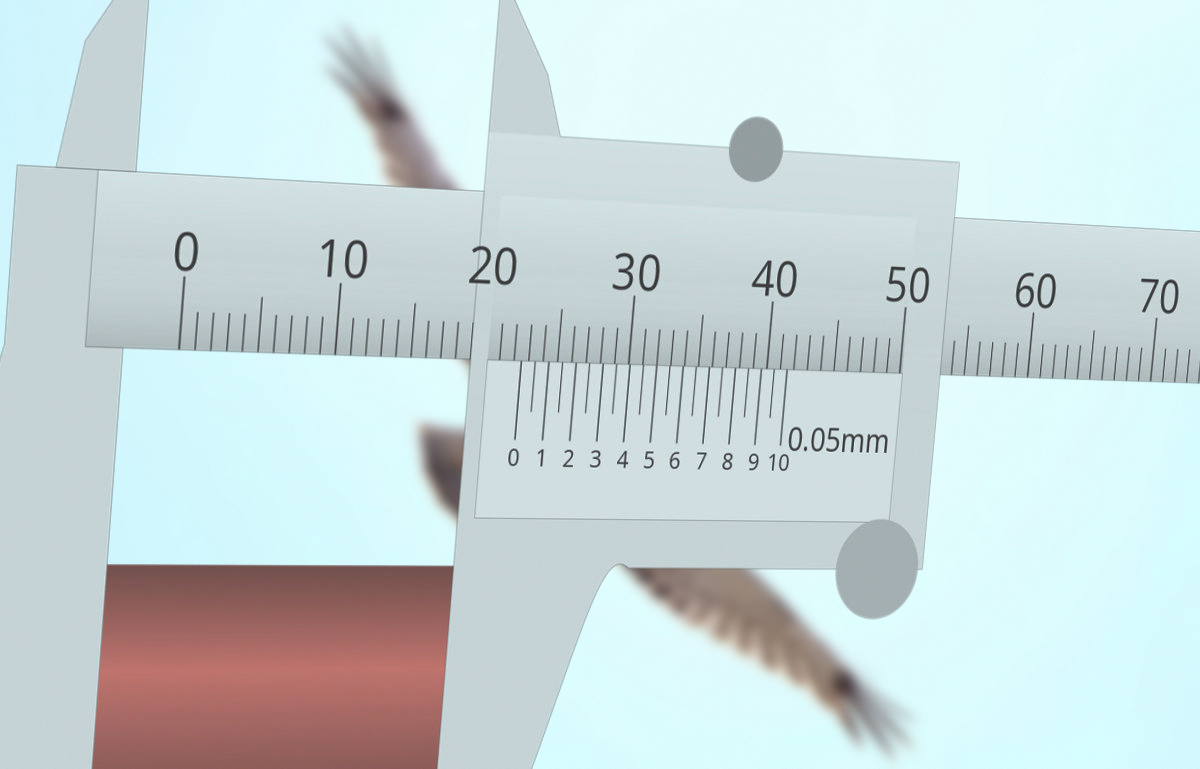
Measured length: 22.5,mm
